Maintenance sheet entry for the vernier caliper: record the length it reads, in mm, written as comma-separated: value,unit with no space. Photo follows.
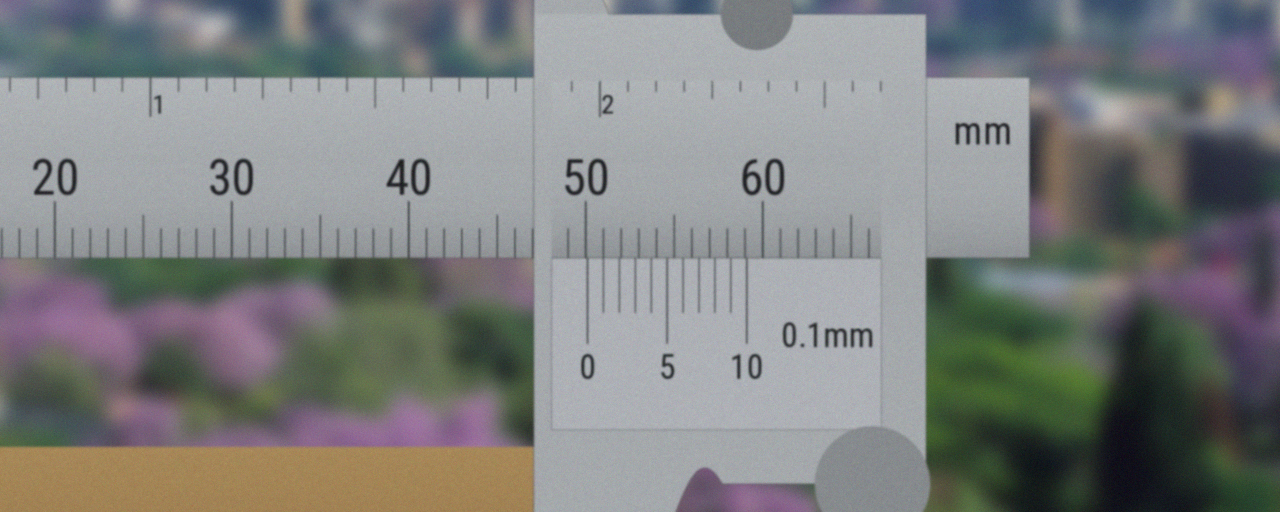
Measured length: 50.1,mm
